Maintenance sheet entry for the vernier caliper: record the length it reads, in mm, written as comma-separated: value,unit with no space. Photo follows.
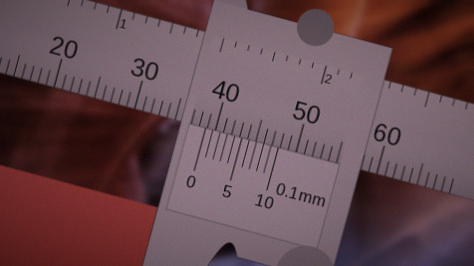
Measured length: 38.8,mm
